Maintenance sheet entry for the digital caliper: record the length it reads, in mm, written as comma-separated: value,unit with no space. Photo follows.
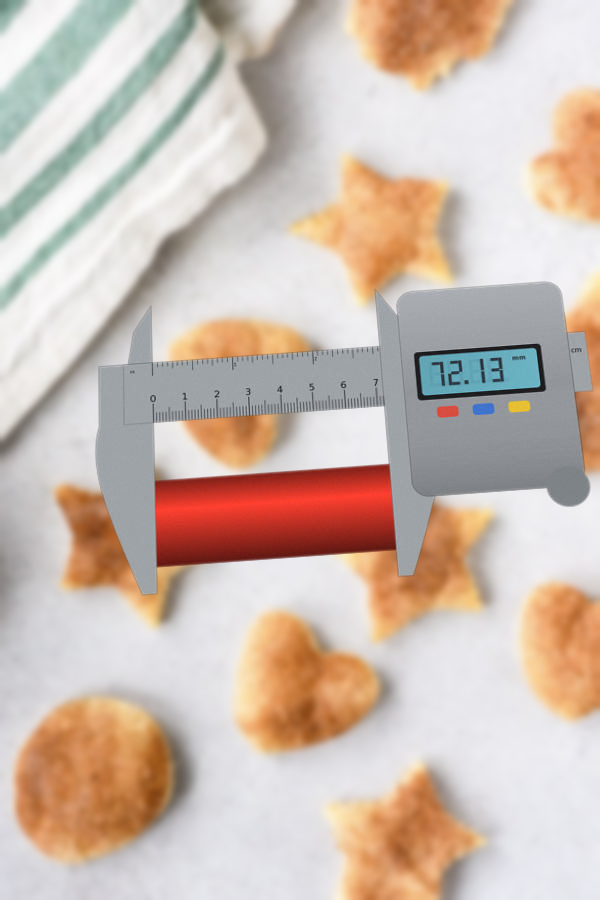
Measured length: 72.13,mm
